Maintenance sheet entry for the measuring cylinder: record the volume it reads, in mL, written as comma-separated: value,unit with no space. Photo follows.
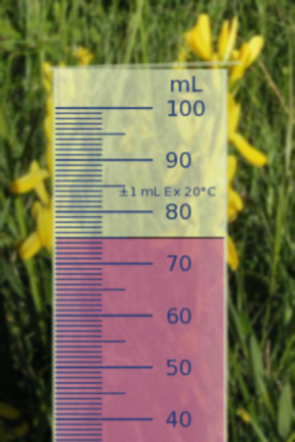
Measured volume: 75,mL
